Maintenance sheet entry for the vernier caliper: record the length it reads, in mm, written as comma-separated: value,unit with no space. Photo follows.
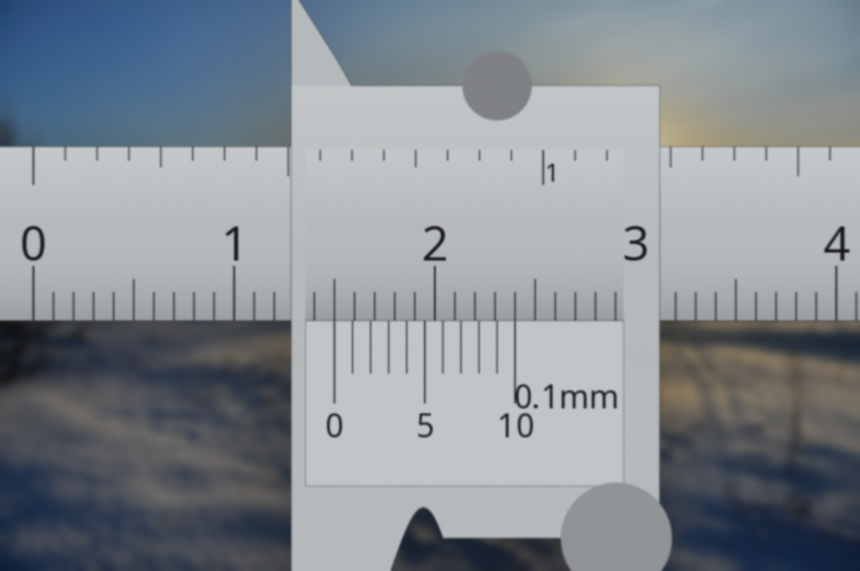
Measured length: 15.0,mm
